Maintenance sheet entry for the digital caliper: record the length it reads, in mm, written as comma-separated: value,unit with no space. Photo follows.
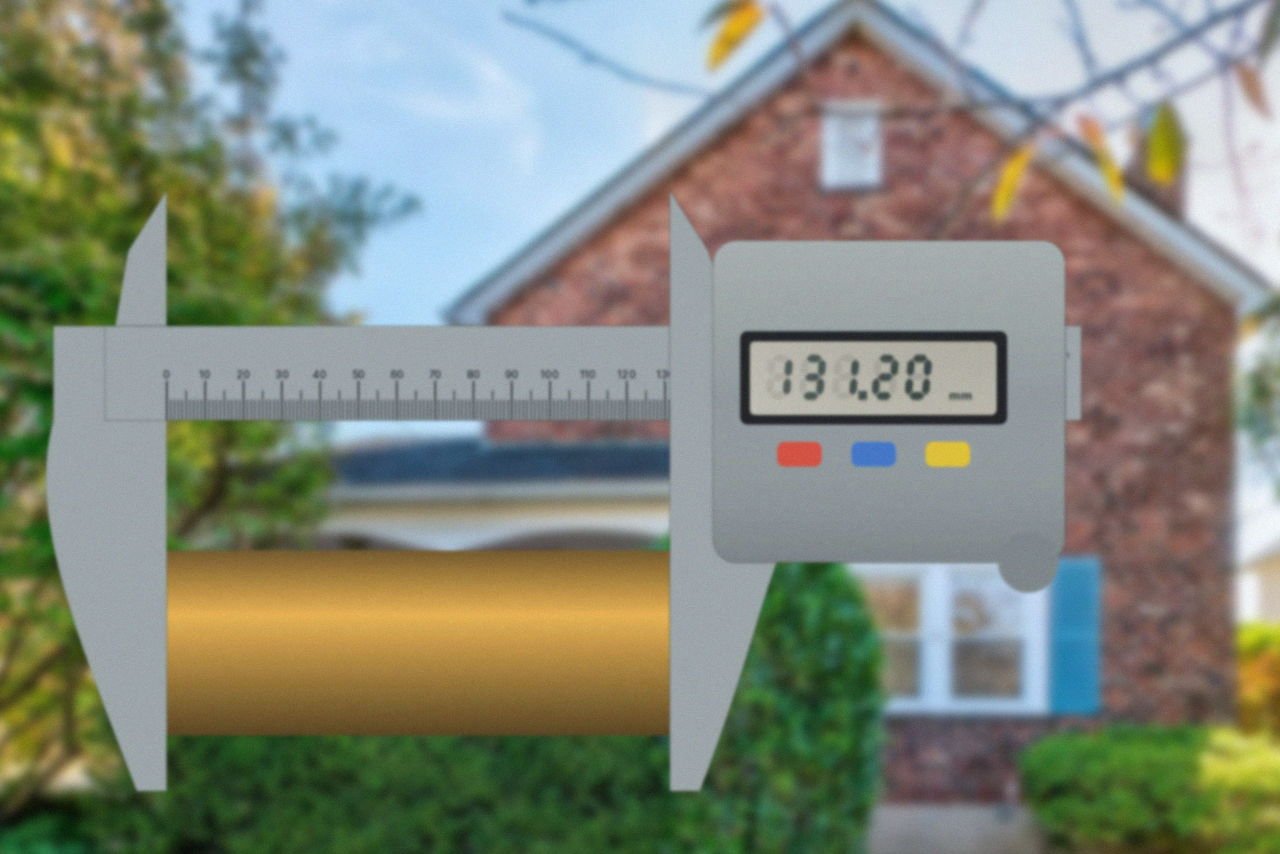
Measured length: 131.20,mm
